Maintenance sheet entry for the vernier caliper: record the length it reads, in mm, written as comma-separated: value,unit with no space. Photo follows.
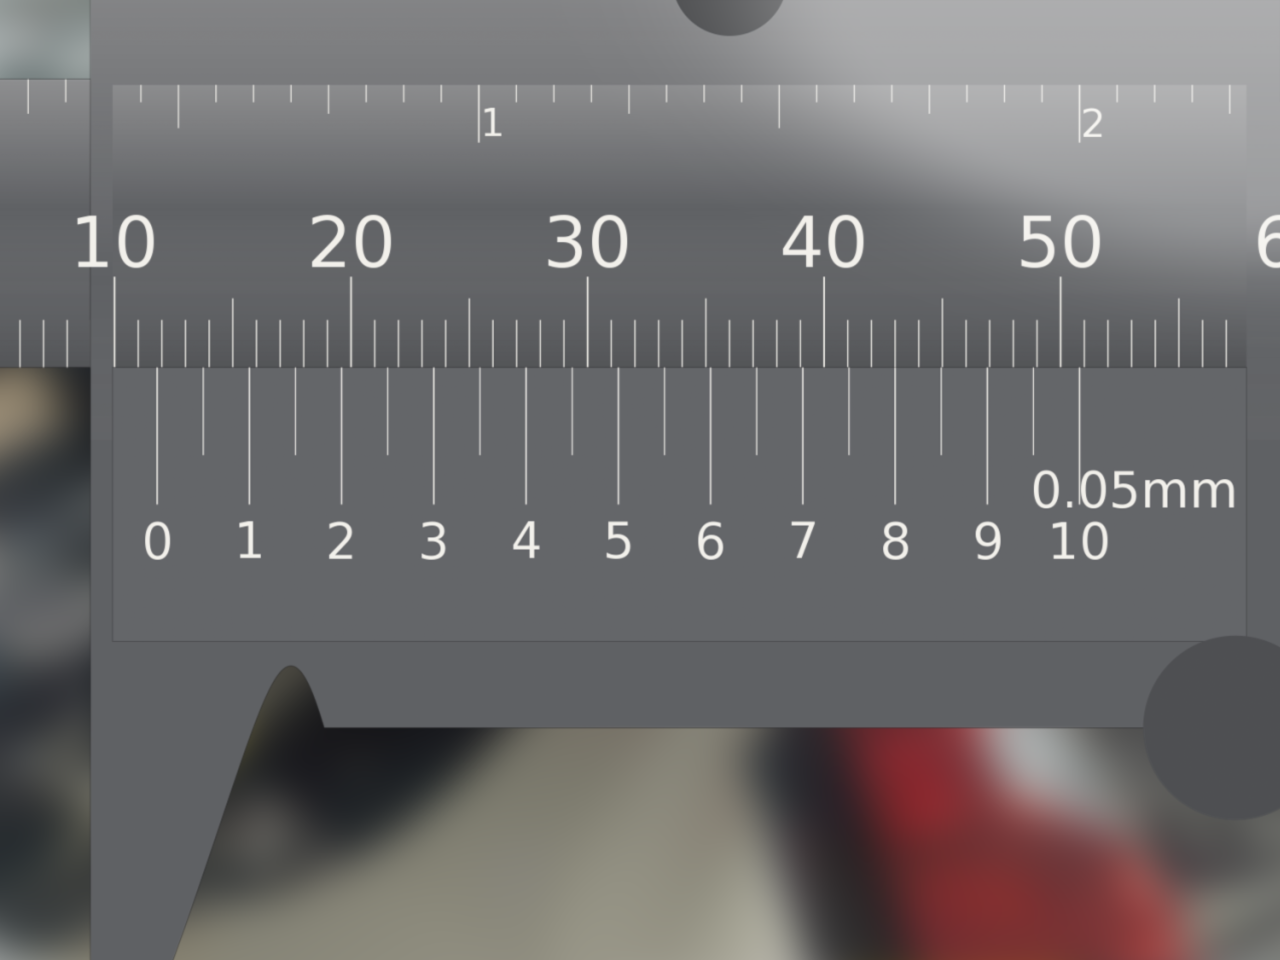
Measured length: 11.8,mm
